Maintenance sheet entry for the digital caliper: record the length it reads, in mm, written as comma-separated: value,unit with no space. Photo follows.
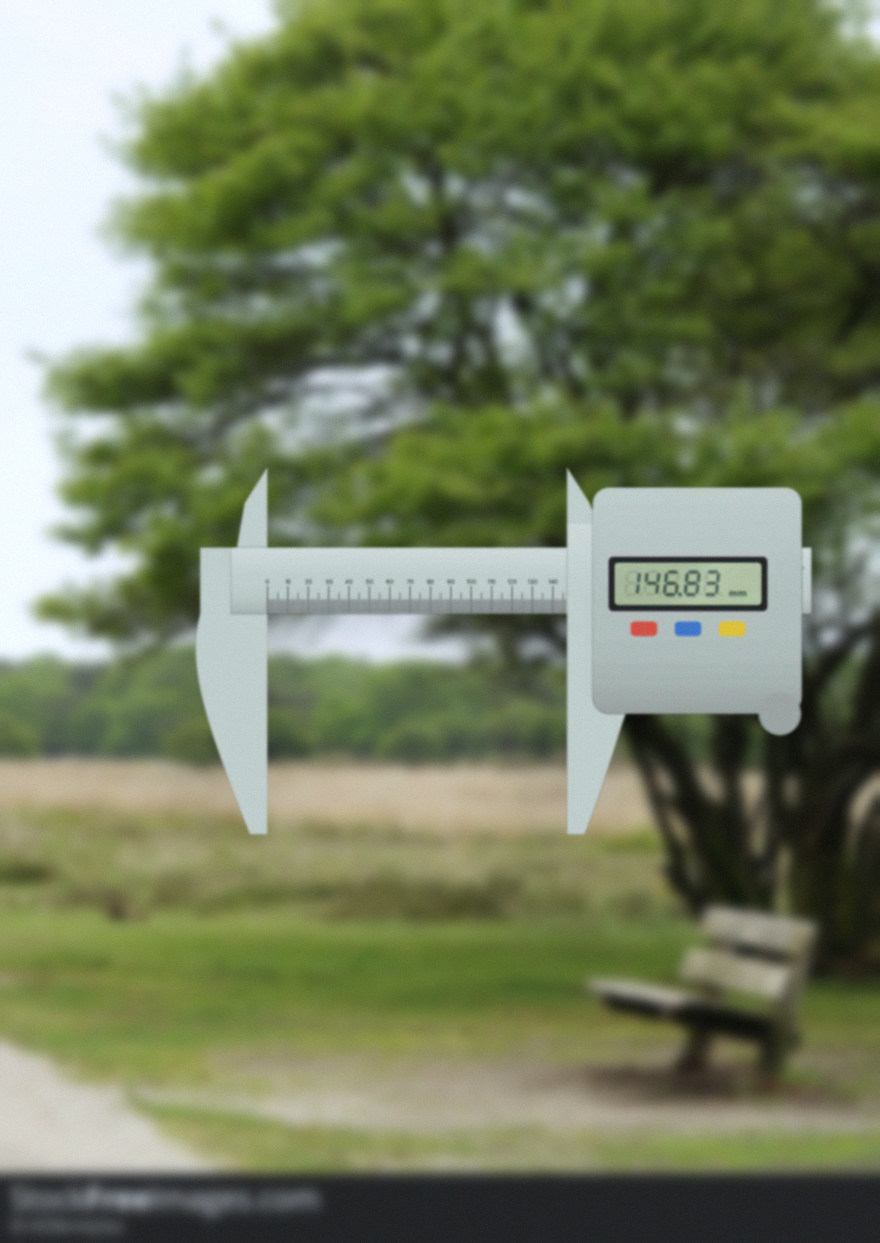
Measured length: 146.83,mm
